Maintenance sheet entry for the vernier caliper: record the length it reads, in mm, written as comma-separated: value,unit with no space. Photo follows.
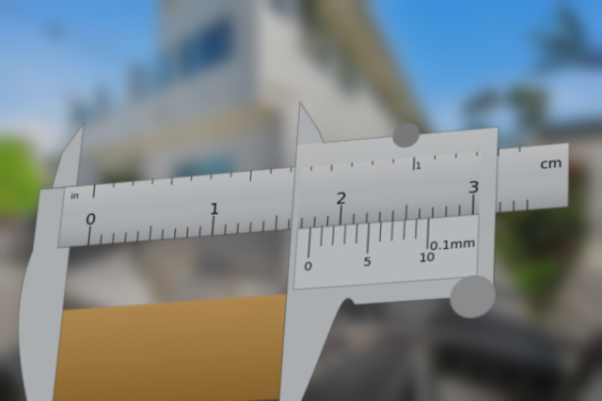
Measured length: 17.7,mm
